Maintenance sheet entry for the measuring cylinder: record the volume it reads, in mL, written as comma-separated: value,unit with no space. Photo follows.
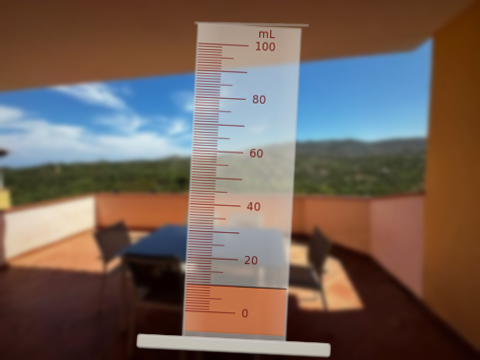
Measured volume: 10,mL
